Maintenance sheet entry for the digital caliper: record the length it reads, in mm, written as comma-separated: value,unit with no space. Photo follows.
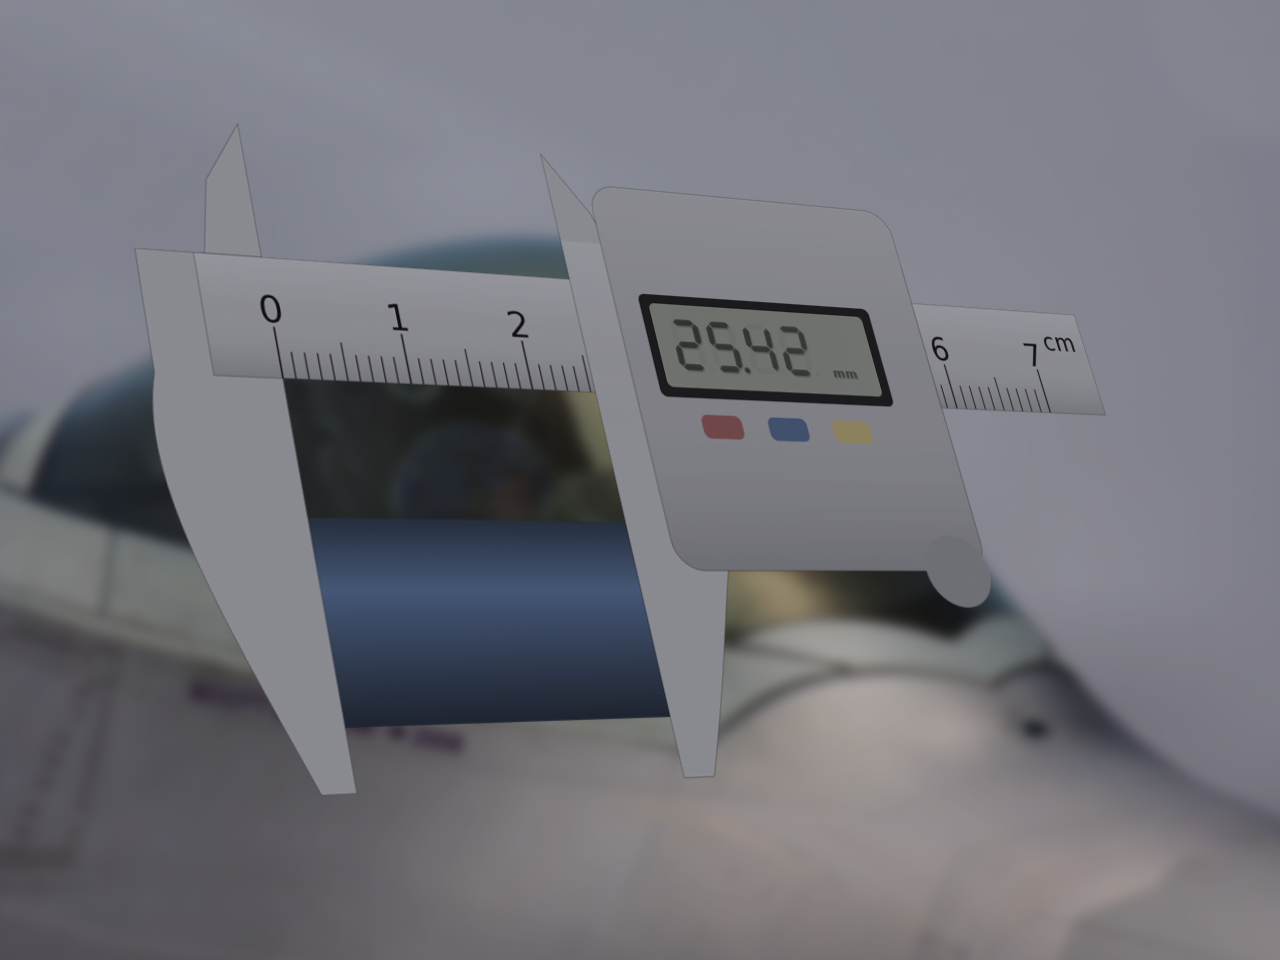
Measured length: 25.42,mm
